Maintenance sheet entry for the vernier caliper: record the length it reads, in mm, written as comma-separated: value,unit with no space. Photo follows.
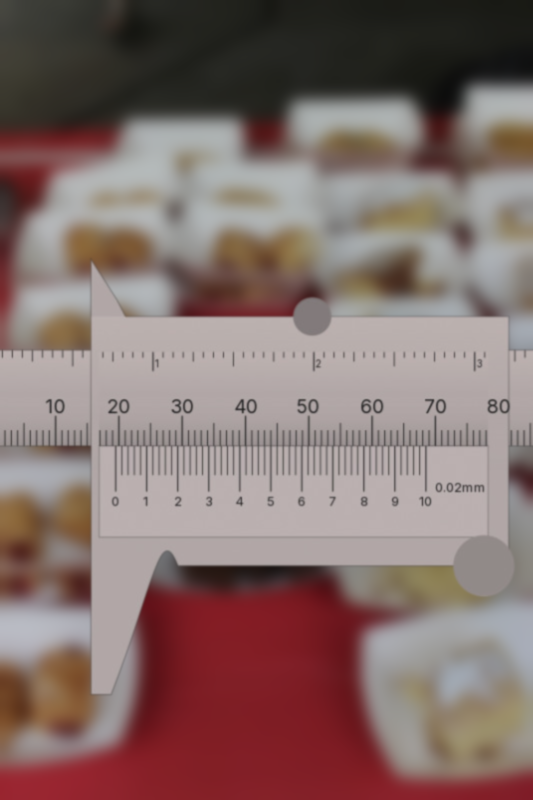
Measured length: 19.5,mm
